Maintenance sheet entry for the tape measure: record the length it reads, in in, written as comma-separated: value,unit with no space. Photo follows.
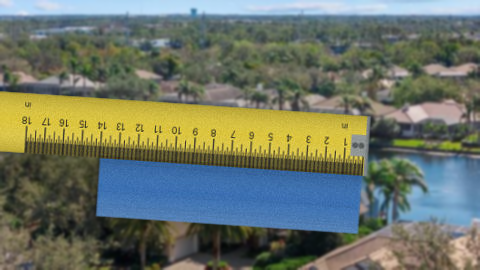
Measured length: 14,in
